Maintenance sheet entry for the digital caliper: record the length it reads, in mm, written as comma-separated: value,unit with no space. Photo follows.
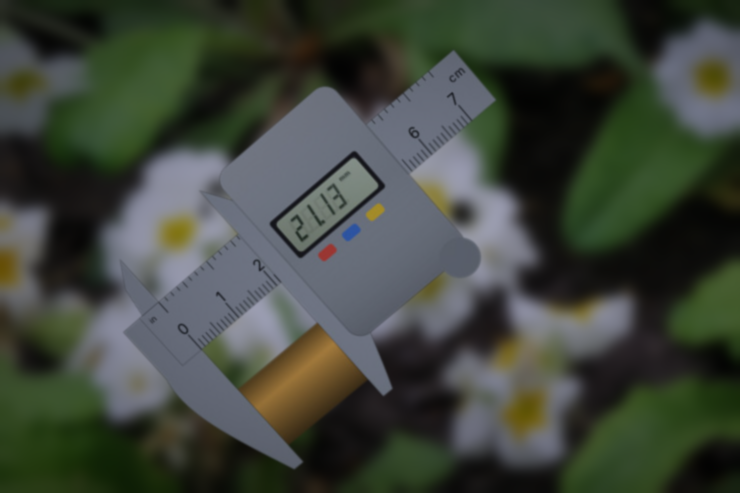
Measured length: 21.13,mm
